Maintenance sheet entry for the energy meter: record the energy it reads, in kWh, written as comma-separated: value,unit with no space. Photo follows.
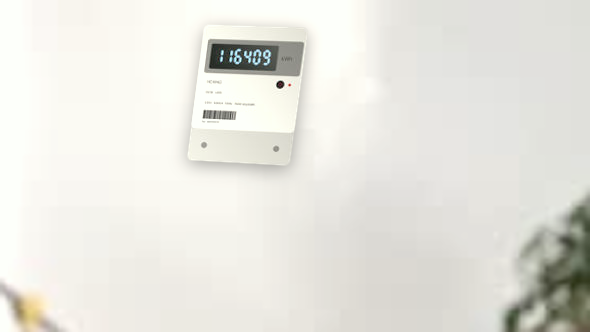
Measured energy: 116409,kWh
